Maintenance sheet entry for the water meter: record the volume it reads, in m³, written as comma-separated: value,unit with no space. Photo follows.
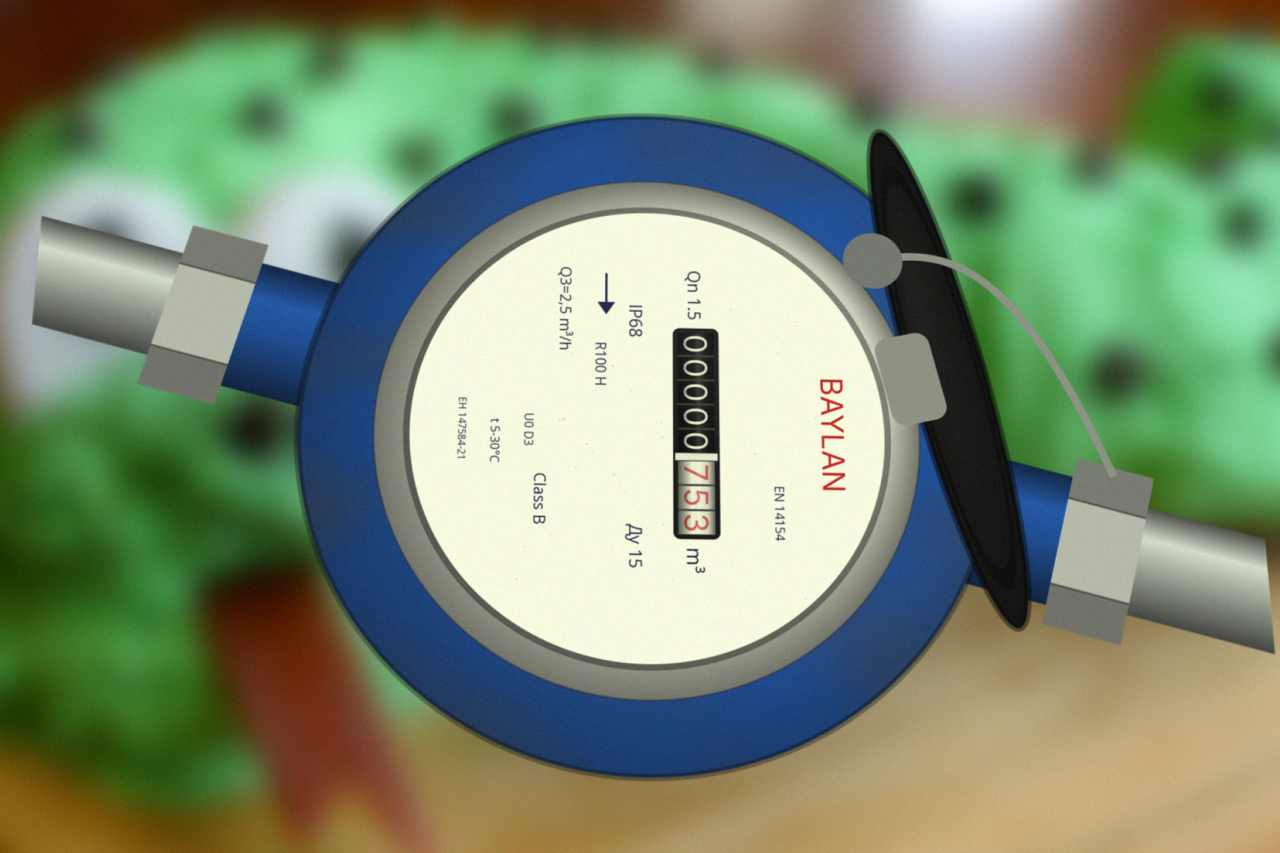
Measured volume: 0.753,m³
